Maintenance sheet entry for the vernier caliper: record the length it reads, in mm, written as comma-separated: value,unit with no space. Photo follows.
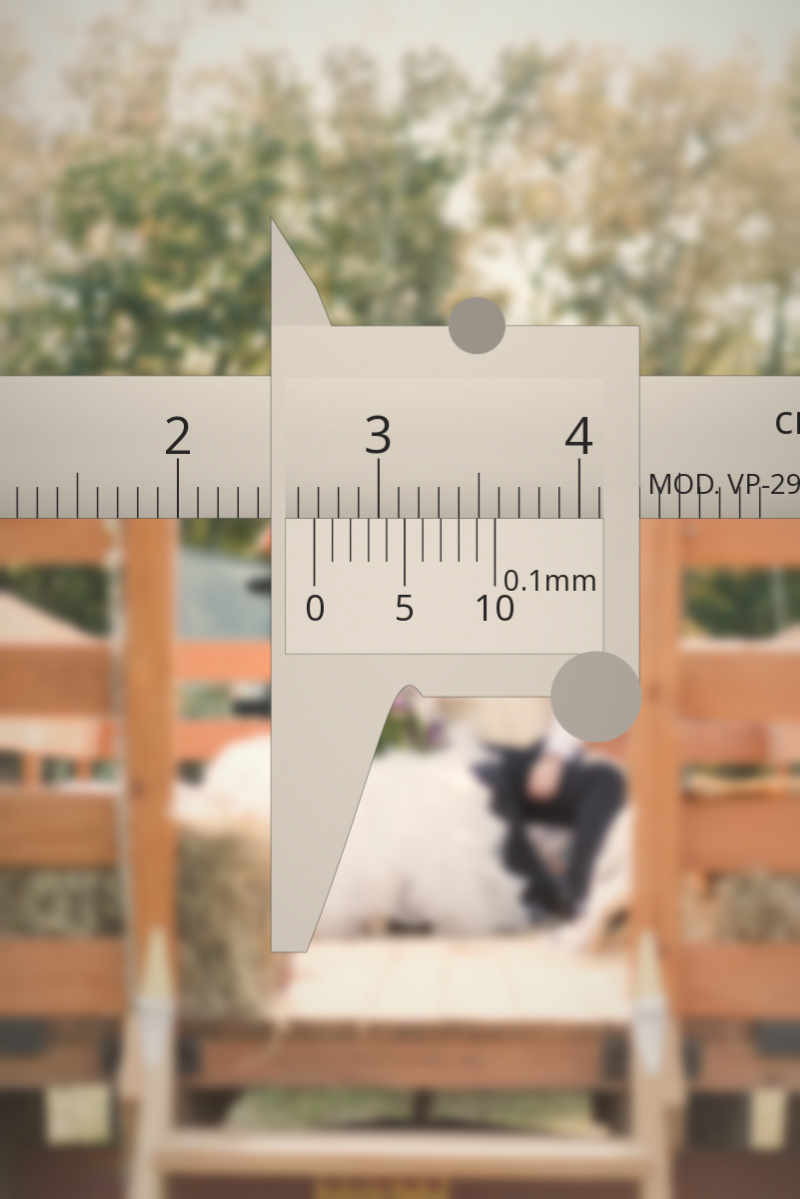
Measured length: 26.8,mm
